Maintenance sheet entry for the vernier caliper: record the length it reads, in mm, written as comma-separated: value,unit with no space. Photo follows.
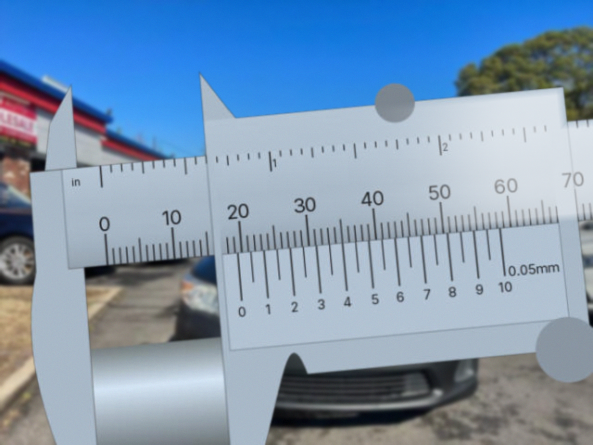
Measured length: 19.4,mm
